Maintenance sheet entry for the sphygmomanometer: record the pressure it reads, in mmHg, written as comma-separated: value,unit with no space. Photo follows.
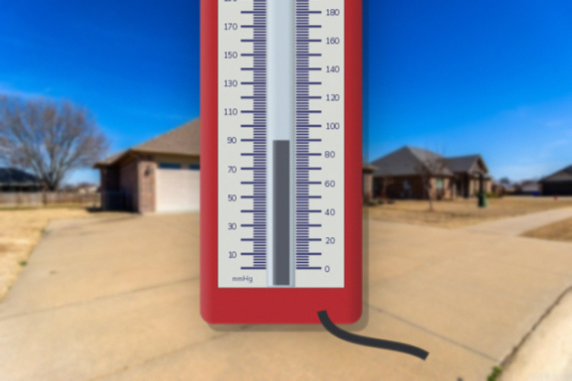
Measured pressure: 90,mmHg
